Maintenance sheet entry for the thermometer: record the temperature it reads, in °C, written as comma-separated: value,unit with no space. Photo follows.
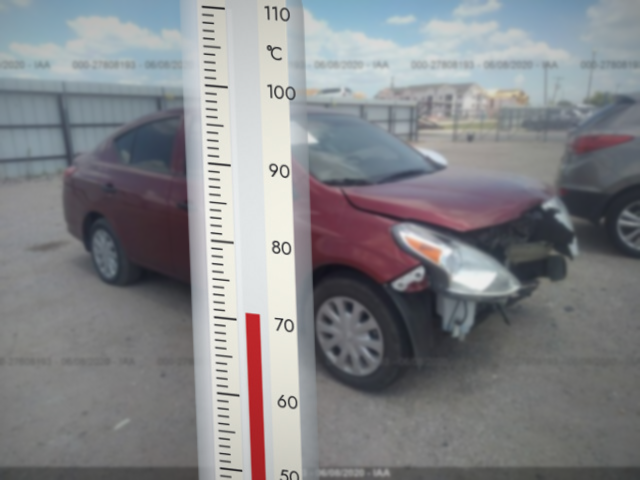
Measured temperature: 71,°C
